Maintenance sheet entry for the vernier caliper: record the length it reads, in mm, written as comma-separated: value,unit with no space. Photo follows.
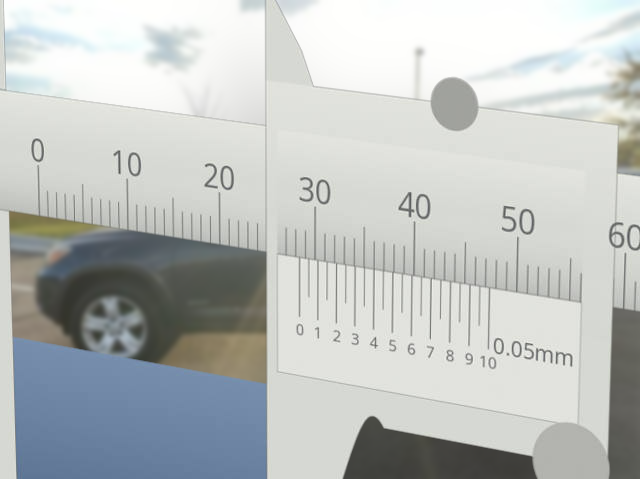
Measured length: 28.4,mm
